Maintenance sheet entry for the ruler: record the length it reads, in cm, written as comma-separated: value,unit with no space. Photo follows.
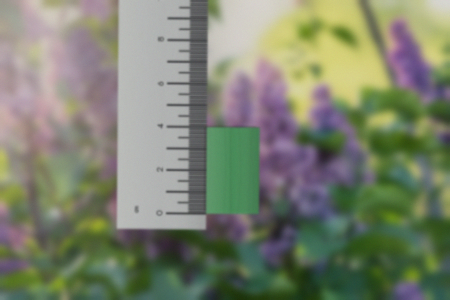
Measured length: 4,cm
